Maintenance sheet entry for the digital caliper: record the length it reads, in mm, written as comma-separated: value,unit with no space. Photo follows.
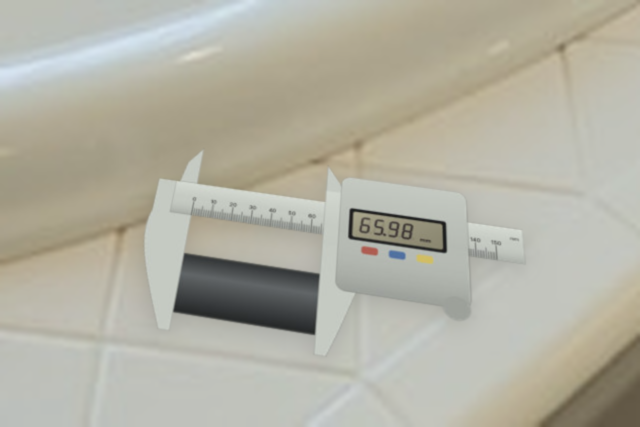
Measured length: 65.98,mm
